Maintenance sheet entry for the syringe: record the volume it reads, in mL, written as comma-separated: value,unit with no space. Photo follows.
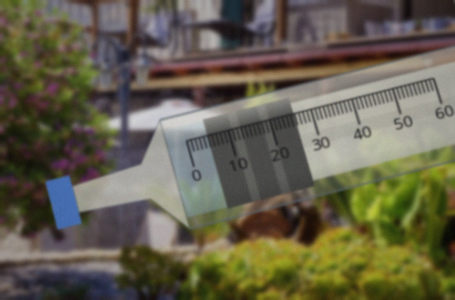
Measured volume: 5,mL
